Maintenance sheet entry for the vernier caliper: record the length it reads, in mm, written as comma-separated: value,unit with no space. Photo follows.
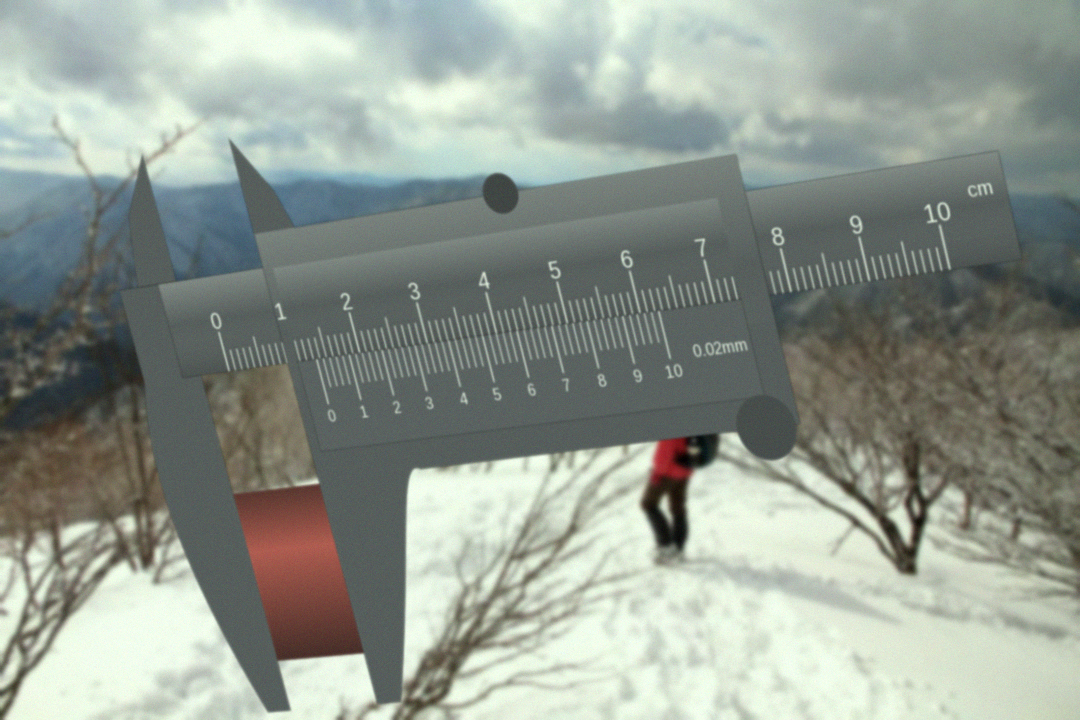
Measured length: 13.5,mm
